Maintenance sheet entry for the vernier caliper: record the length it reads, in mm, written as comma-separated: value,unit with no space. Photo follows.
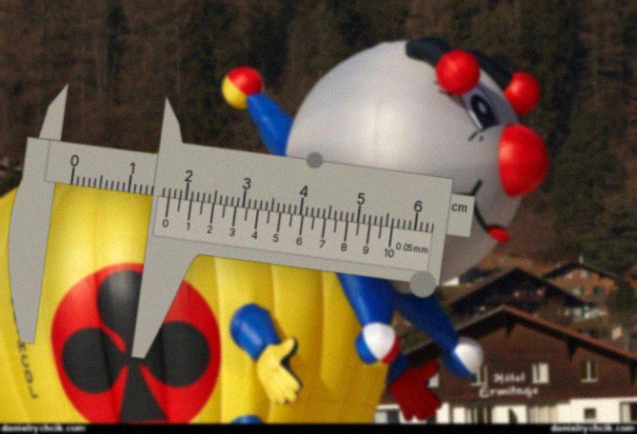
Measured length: 17.0,mm
